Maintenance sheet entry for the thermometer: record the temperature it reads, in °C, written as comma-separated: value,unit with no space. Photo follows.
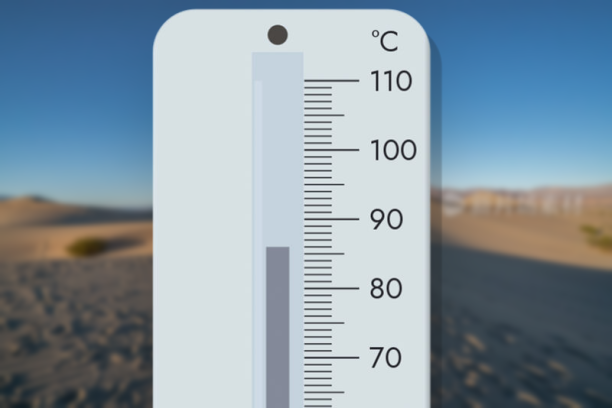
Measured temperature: 86,°C
